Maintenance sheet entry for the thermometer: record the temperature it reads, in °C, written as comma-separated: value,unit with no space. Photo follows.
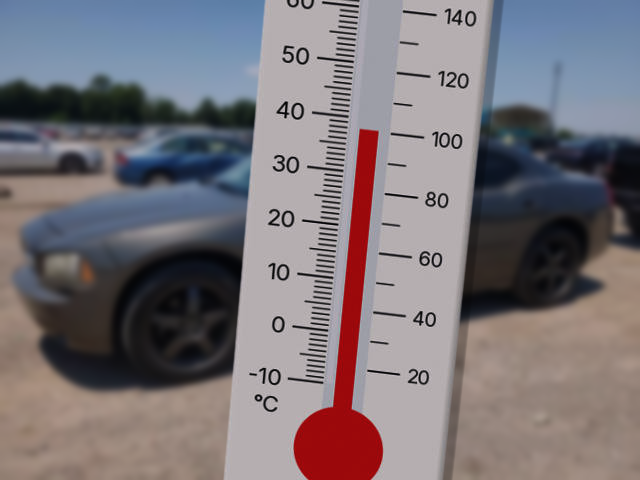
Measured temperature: 38,°C
